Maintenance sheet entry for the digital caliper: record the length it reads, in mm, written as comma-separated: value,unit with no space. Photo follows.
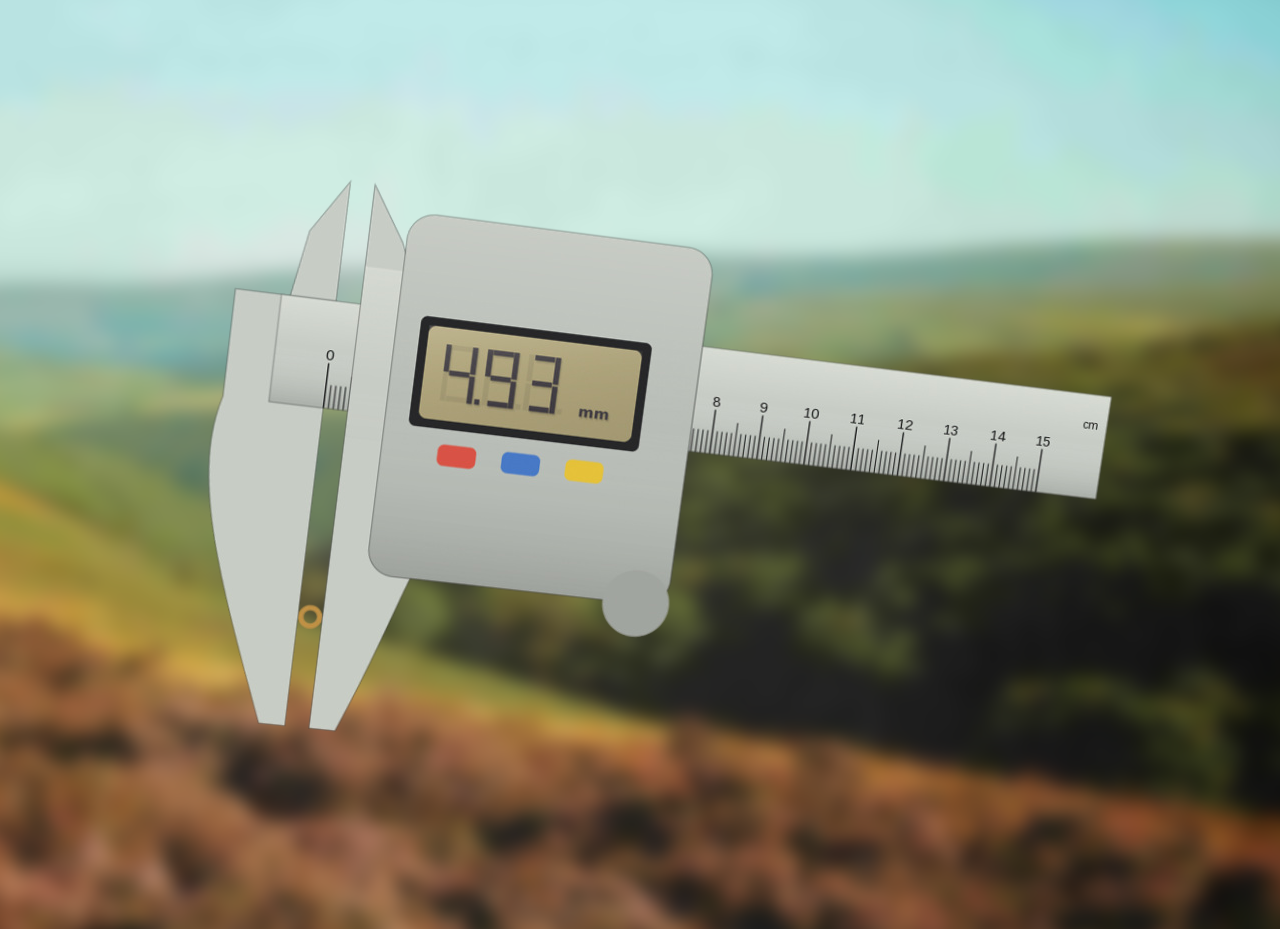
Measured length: 4.93,mm
